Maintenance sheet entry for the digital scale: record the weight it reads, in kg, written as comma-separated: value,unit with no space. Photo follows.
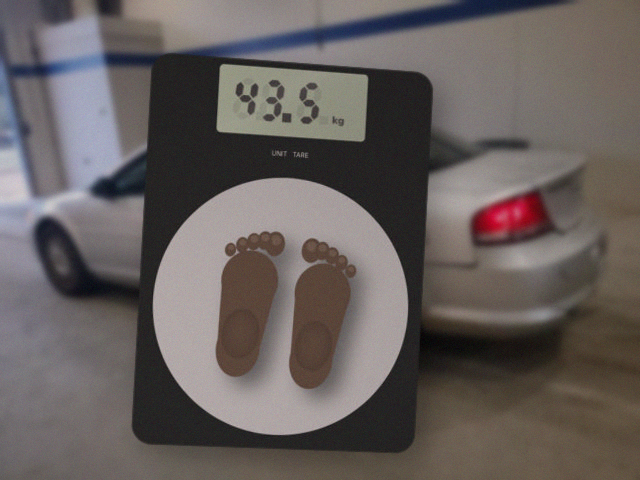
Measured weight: 43.5,kg
